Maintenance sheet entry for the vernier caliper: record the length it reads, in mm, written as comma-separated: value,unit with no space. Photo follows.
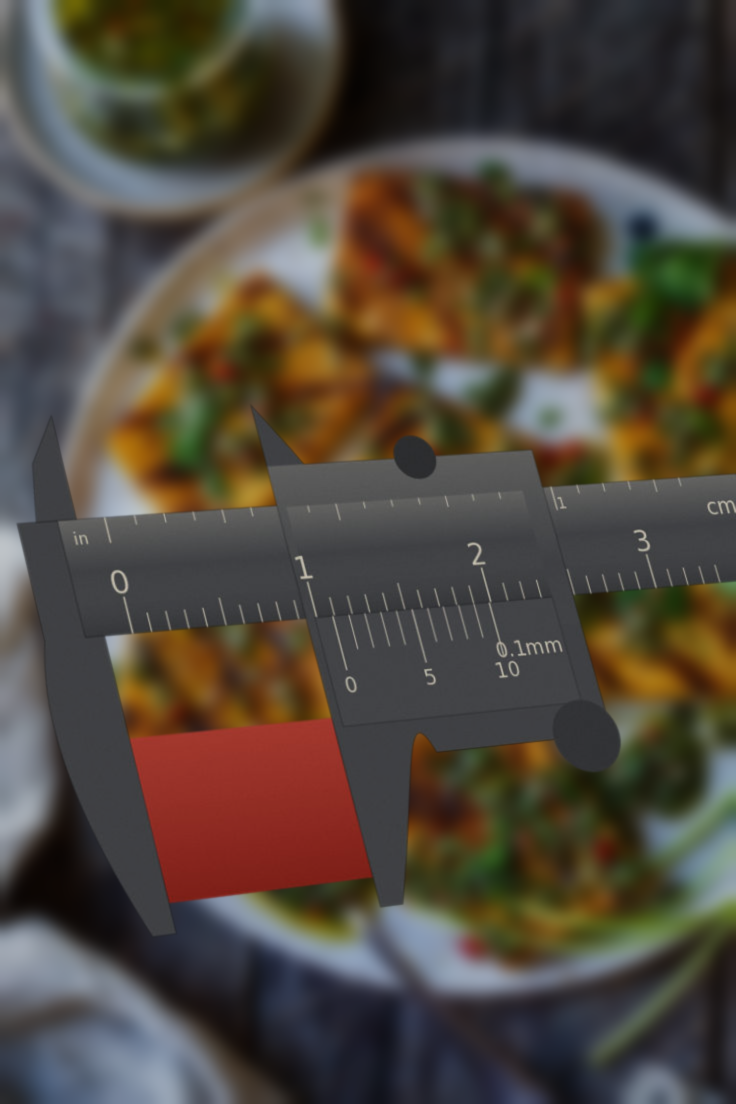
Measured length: 10.9,mm
